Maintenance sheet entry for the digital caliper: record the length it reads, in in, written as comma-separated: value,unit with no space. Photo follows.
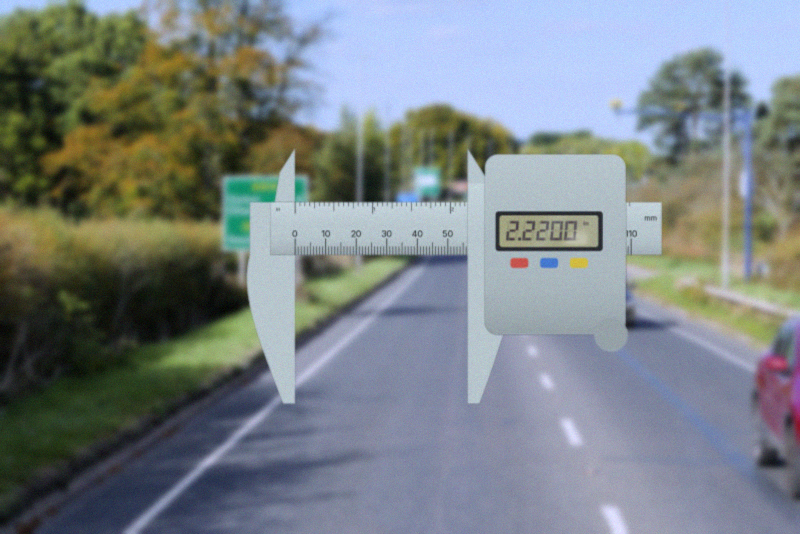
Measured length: 2.2200,in
